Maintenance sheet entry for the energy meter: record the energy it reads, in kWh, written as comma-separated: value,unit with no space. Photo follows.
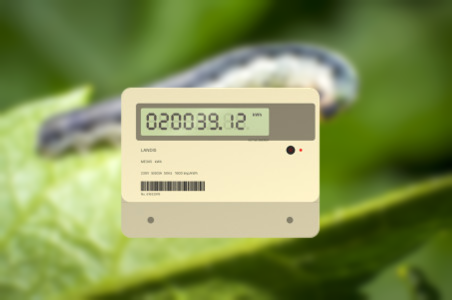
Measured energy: 20039.12,kWh
